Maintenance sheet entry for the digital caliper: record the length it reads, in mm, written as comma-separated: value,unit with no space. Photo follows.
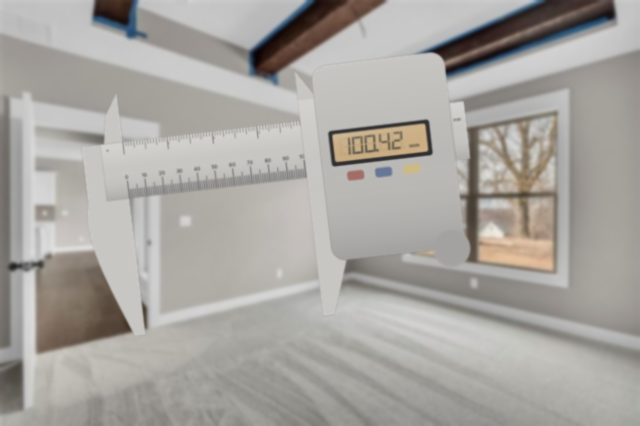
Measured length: 100.42,mm
